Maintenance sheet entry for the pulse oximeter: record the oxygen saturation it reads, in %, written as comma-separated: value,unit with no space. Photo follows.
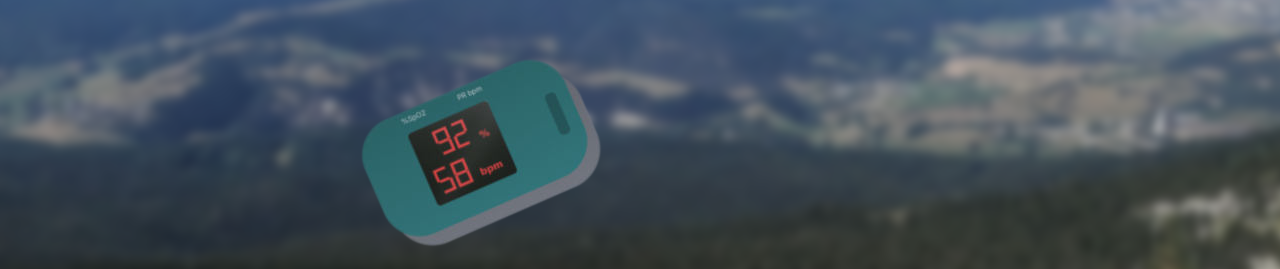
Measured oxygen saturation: 92,%
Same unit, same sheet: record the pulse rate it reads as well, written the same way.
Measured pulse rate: 58,bpm
